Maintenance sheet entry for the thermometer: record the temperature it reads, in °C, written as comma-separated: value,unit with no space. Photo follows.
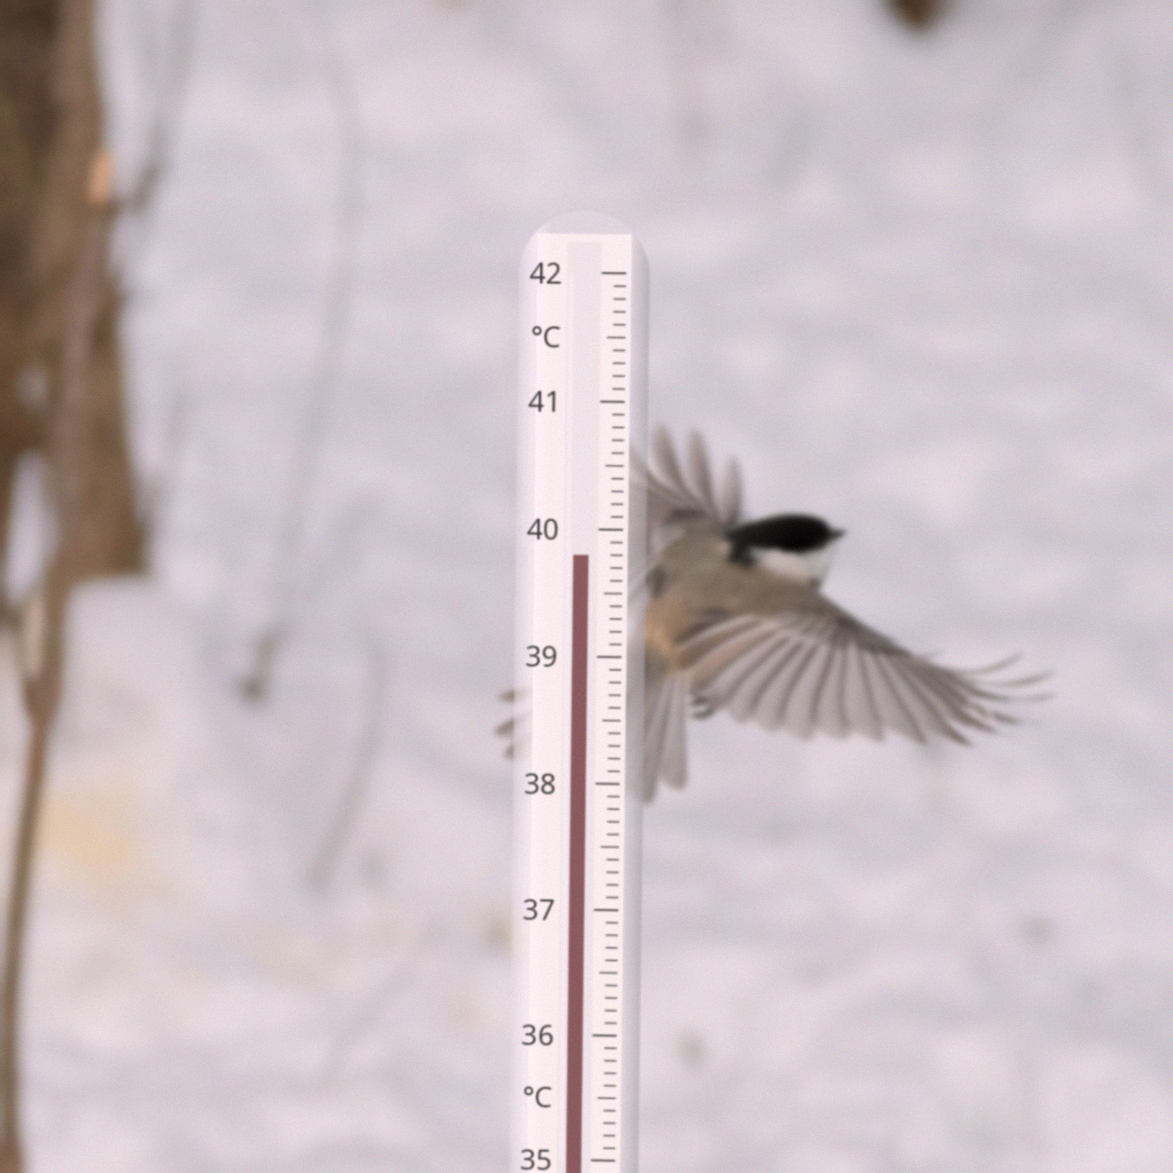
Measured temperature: 39.8,°C
